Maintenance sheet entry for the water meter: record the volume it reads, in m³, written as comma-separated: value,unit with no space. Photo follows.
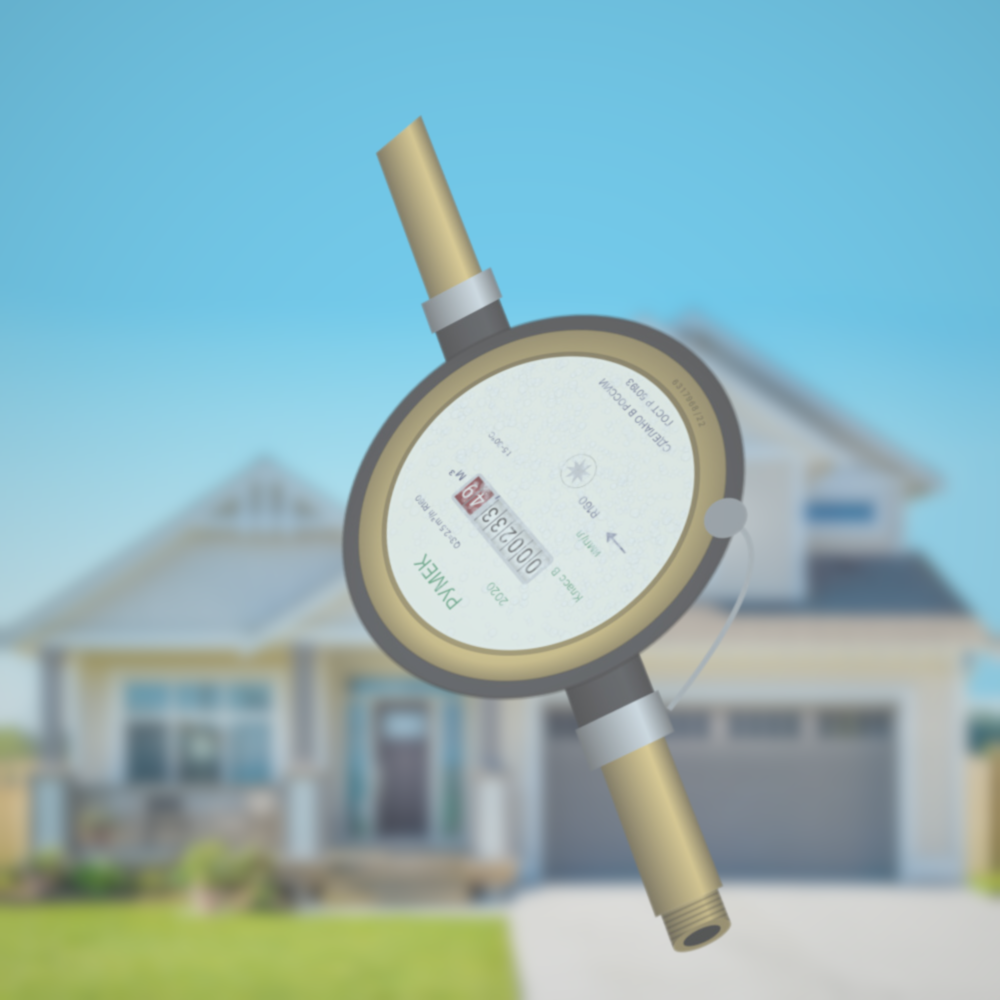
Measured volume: 233.49,m³
